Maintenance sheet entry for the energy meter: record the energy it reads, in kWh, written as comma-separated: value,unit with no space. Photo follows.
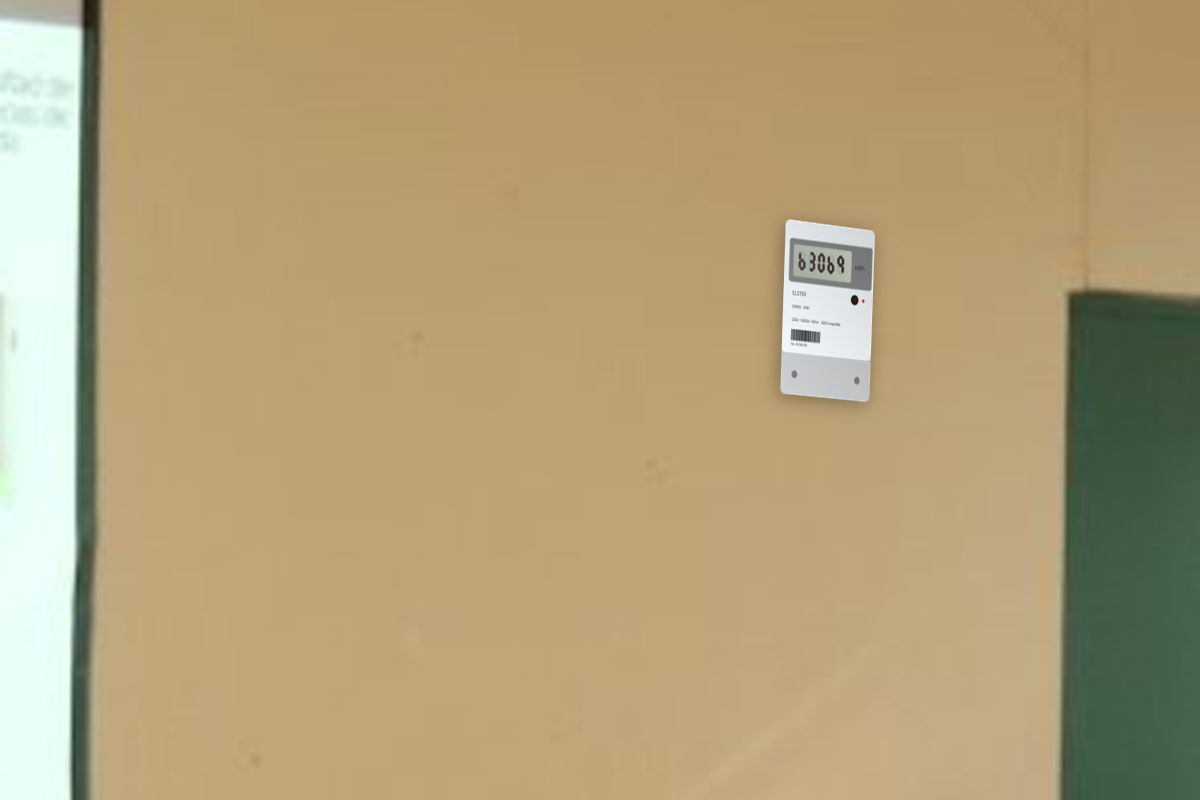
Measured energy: 63069,kWh
